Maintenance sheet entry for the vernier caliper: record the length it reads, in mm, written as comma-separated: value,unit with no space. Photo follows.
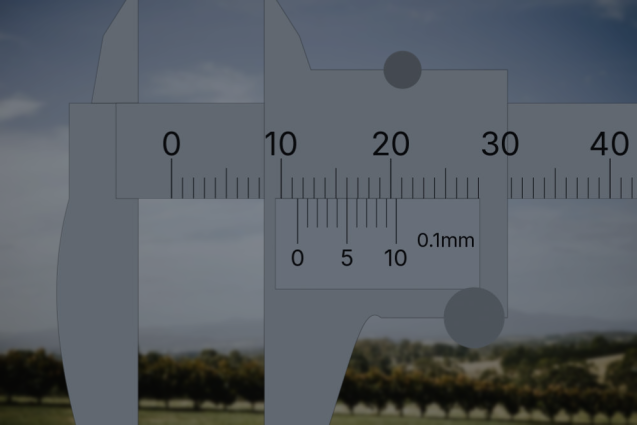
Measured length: 11.5,mm
